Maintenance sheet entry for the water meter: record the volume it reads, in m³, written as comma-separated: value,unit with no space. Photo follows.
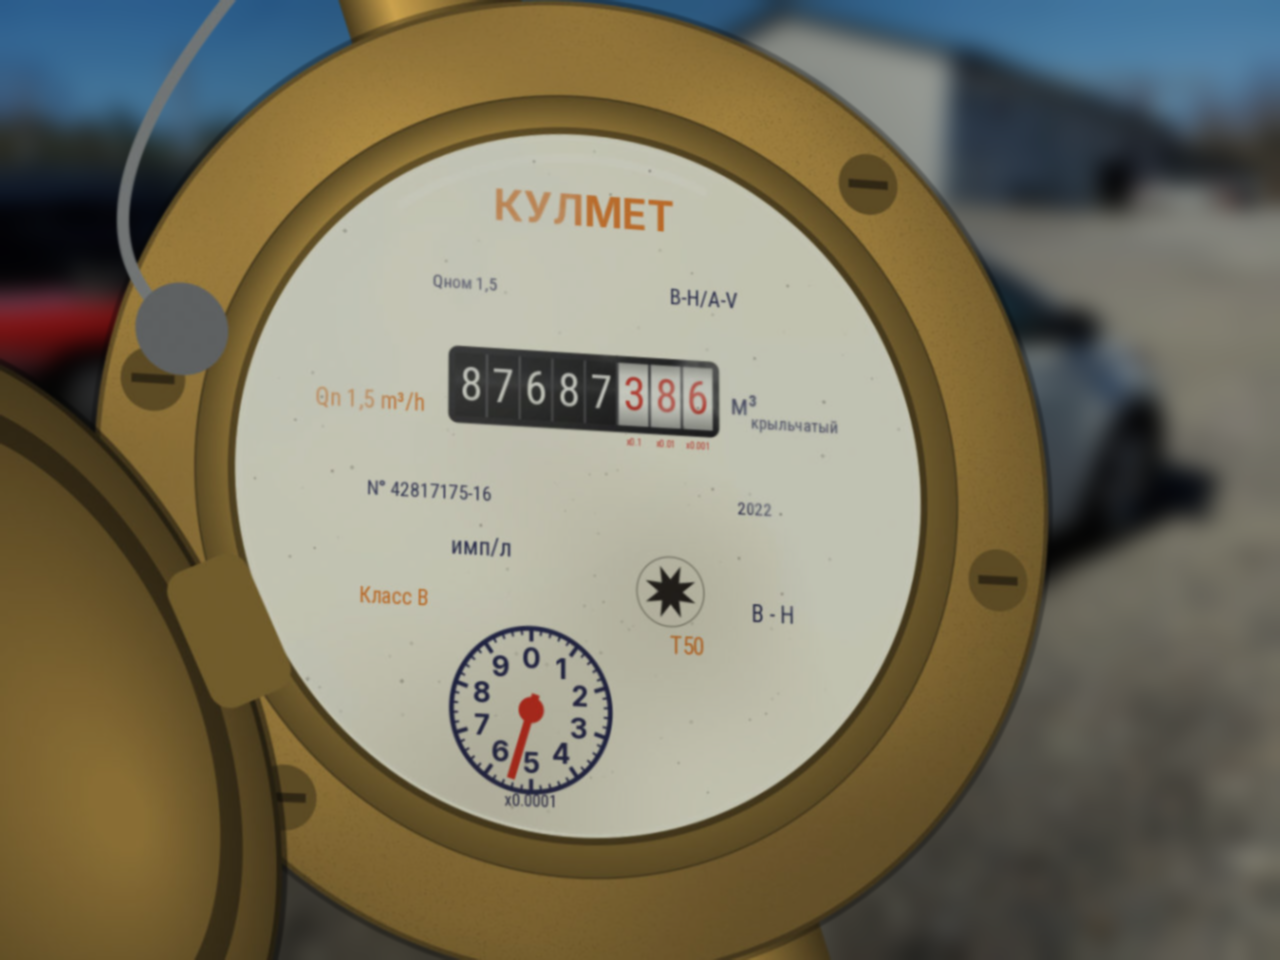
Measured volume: 87687.3865,m³
